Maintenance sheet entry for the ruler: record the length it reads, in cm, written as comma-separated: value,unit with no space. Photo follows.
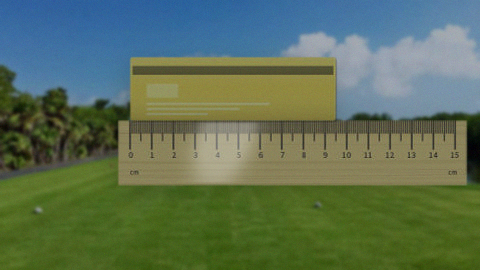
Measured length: 9.5,cm
